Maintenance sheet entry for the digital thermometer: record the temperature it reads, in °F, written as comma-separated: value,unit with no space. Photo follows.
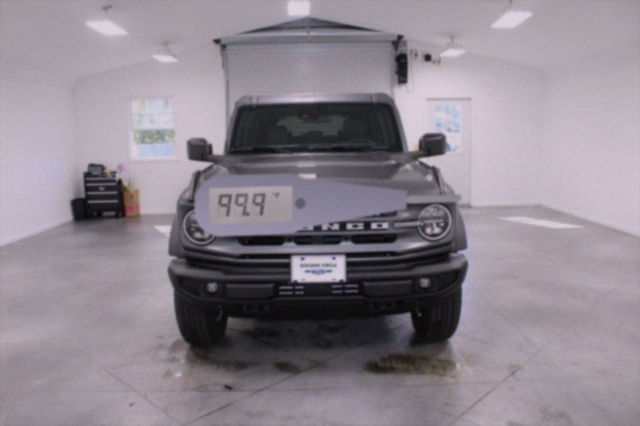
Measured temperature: 99.9,°F
